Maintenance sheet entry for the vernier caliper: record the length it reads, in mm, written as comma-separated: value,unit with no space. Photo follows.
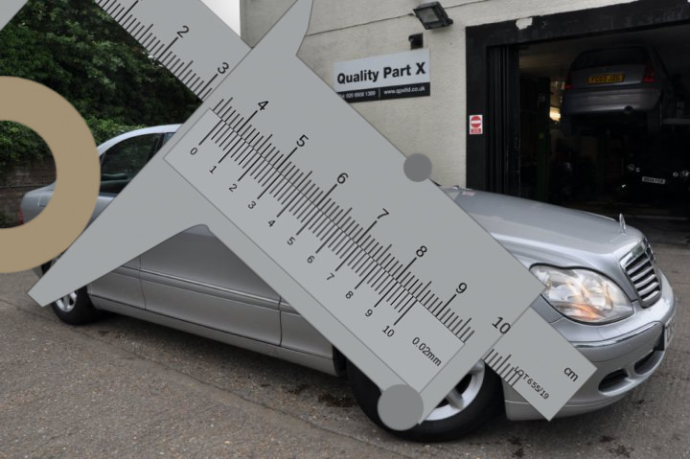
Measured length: 36.4,mm
